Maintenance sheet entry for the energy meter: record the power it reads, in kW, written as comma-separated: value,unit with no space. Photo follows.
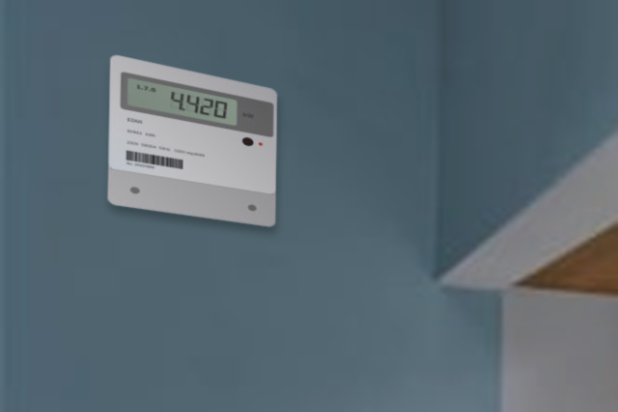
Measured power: 4.420,kW
